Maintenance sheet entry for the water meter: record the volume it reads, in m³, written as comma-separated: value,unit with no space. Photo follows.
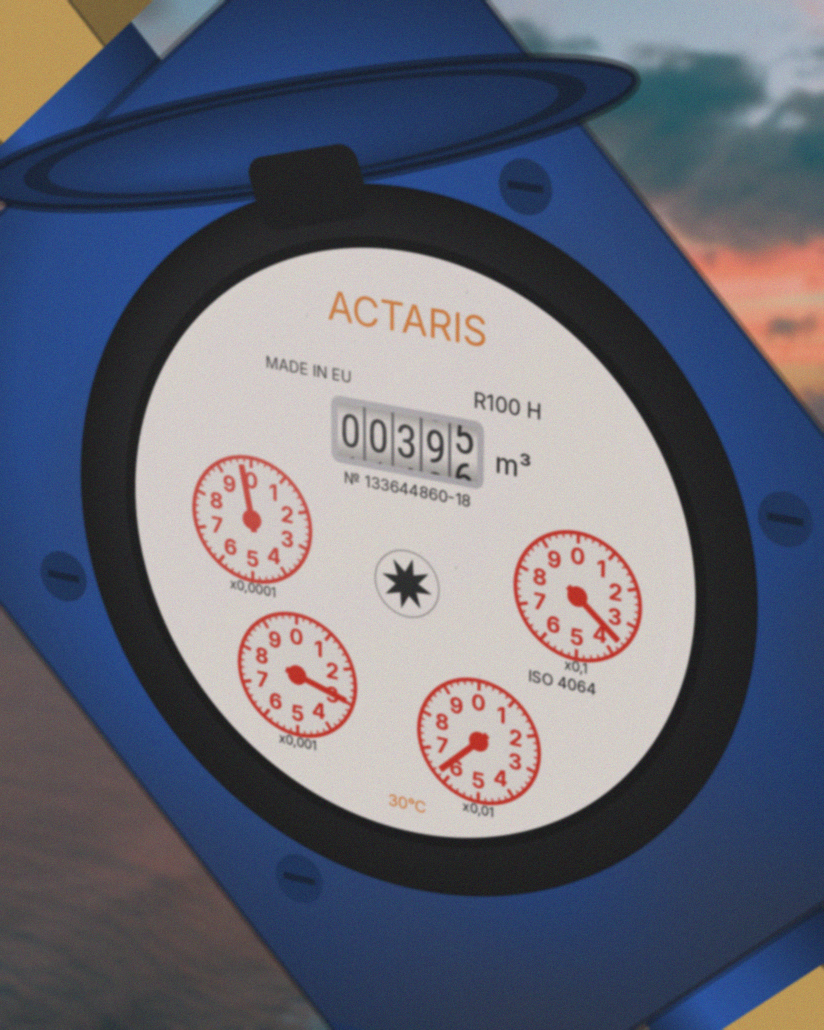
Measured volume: 395.3629,m³
